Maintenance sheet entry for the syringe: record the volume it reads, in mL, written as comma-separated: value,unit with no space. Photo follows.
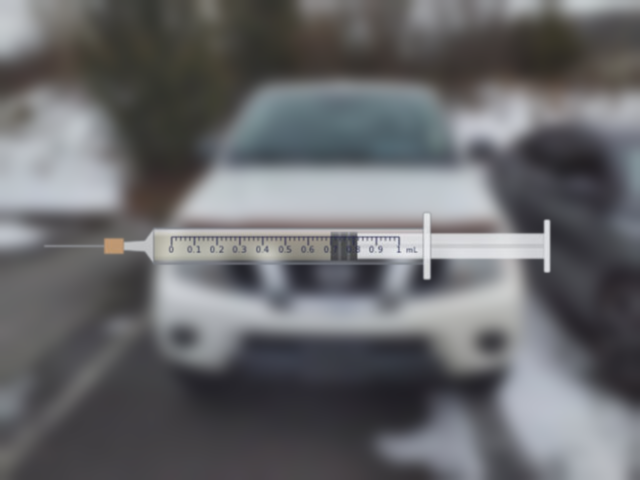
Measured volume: 0.7,mL
